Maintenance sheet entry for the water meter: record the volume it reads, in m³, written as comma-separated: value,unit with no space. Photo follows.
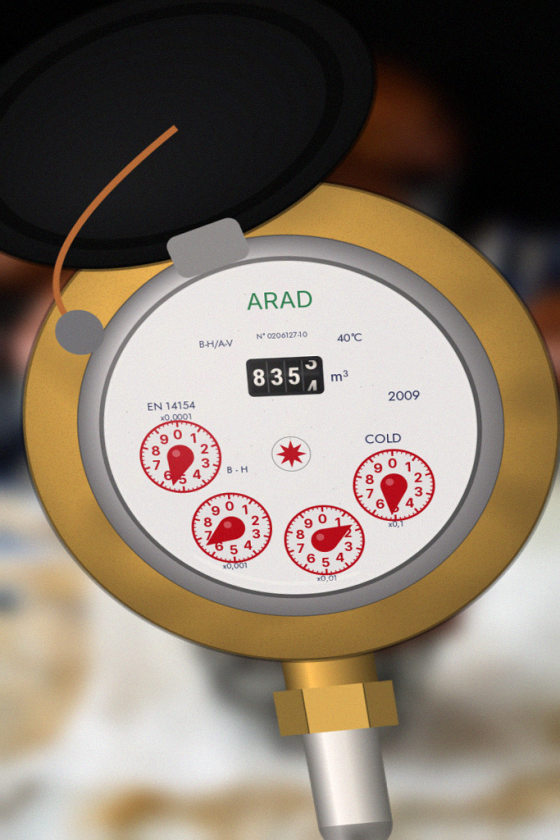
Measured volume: 8353.5165,m³
